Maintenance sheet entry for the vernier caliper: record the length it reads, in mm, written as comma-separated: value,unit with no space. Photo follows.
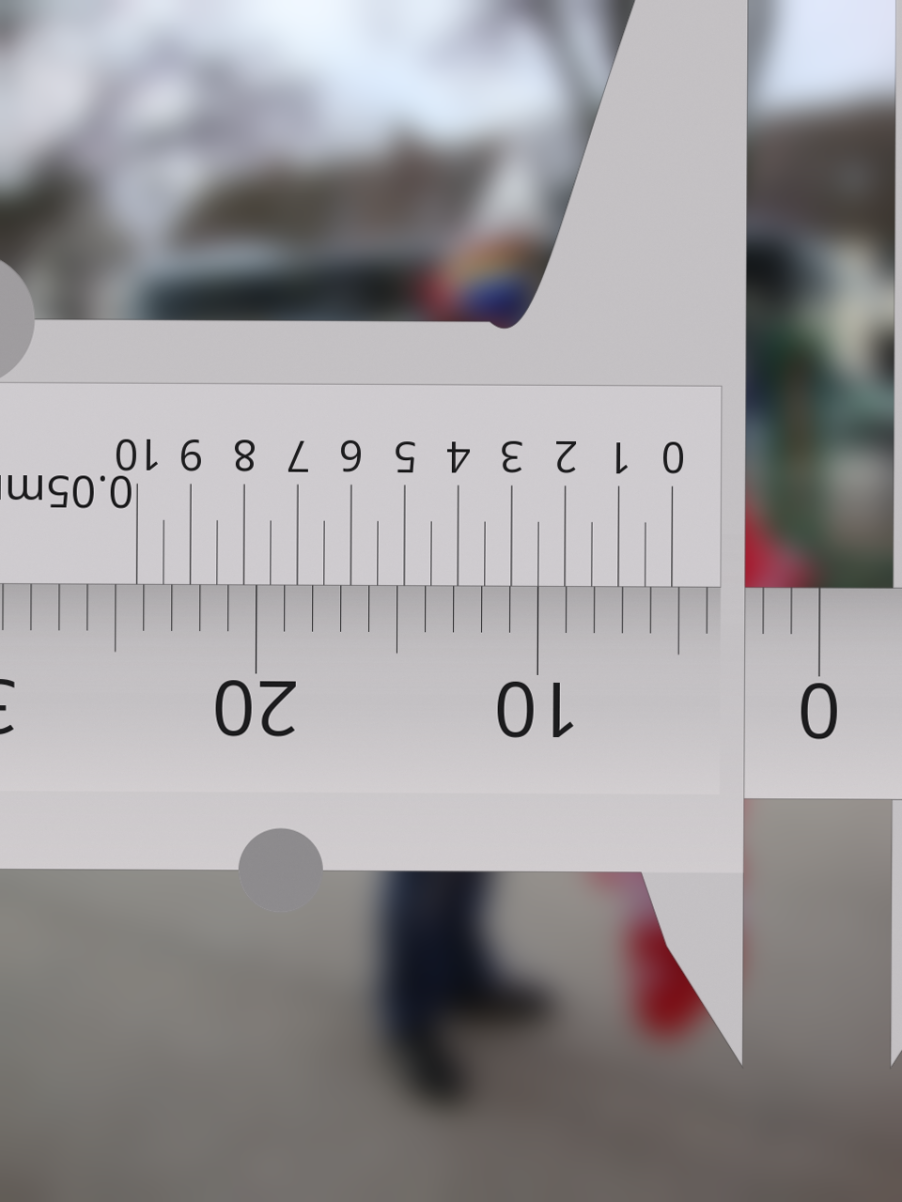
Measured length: 5.25,mm
